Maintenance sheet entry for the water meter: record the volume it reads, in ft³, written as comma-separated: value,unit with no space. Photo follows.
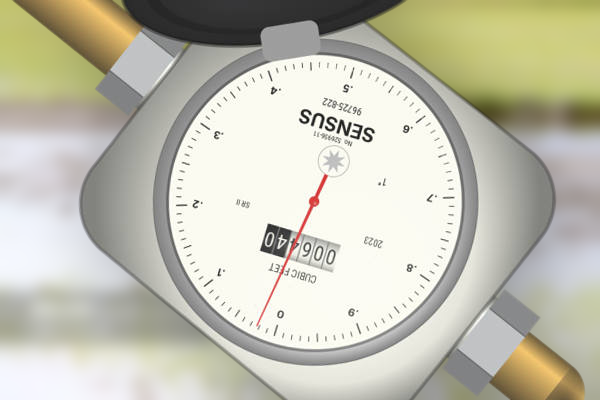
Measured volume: 6440.02,ft³
